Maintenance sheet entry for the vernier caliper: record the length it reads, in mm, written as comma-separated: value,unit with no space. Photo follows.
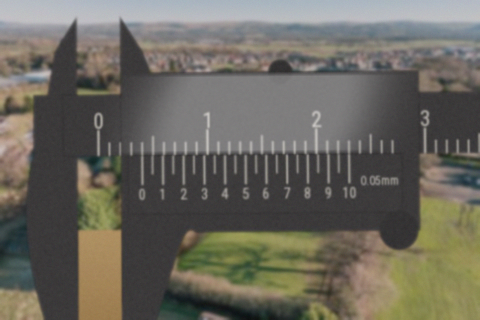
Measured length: 4.0,mm
